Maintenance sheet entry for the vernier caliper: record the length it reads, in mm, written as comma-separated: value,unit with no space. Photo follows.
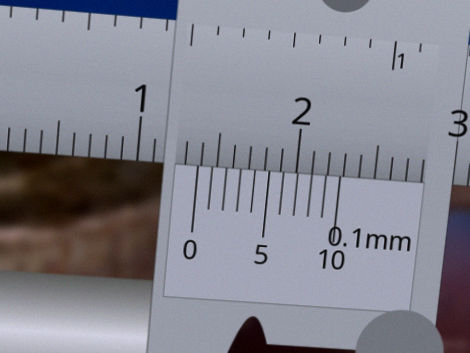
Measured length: 13.8,mm
